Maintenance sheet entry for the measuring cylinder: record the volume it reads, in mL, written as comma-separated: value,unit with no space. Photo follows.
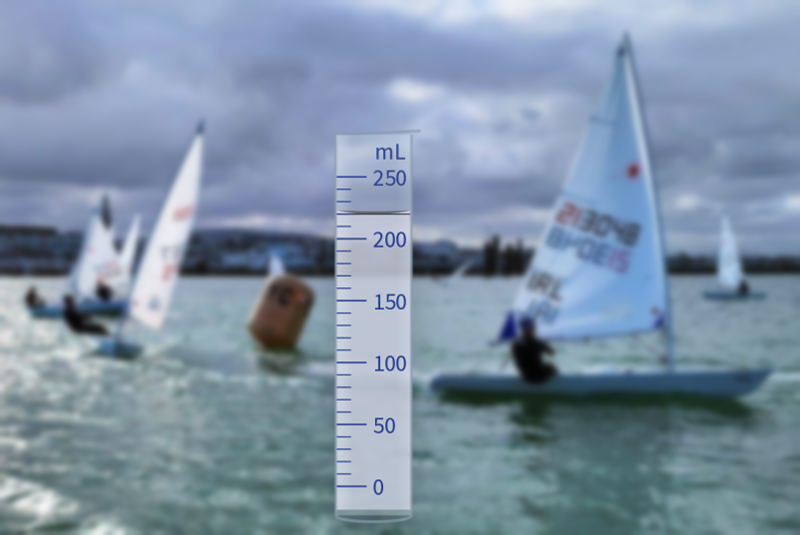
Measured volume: 220,mL
